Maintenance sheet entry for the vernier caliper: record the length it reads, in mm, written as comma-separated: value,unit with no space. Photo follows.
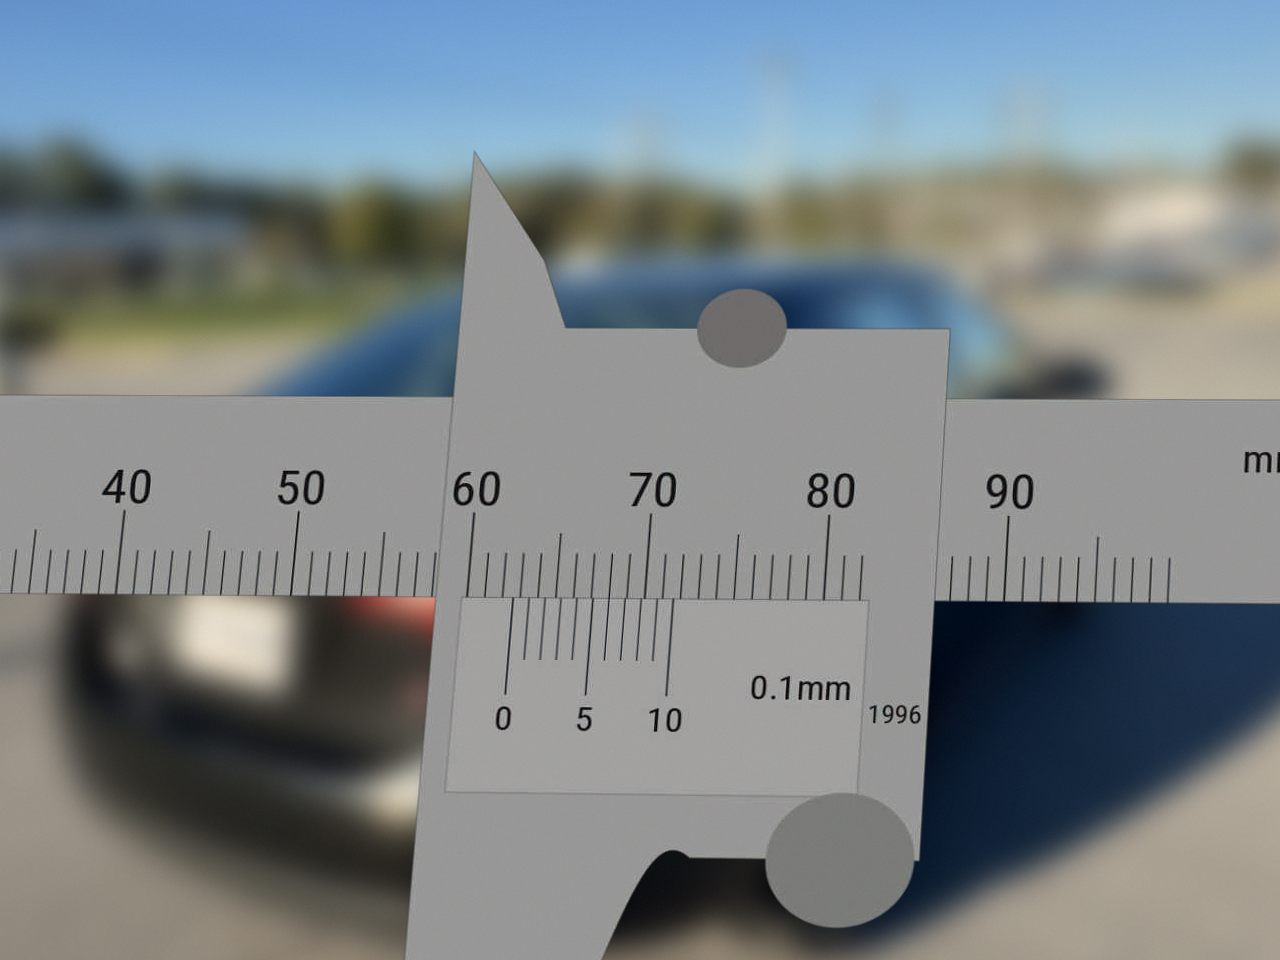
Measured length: 62.6,mm
